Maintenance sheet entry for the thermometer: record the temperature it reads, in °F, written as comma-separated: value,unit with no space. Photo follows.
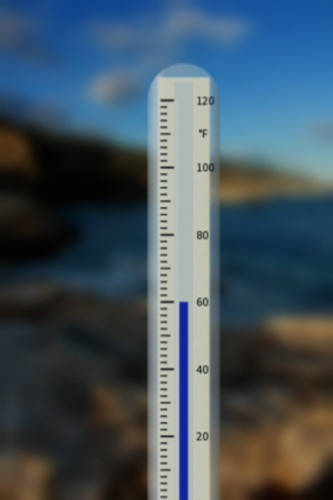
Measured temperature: 60,°F
